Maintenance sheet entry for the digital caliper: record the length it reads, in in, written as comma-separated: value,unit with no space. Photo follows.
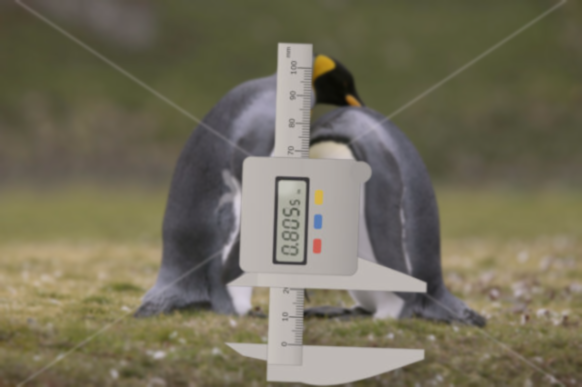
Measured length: 0.8055,in
